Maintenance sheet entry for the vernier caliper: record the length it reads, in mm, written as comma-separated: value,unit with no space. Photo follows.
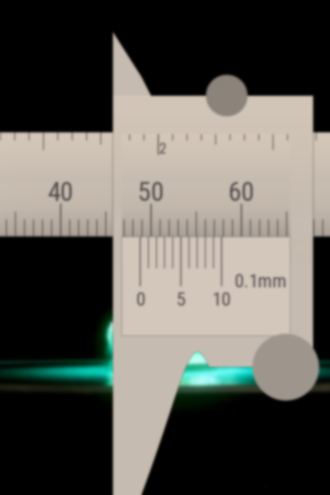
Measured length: 48.8,mm
